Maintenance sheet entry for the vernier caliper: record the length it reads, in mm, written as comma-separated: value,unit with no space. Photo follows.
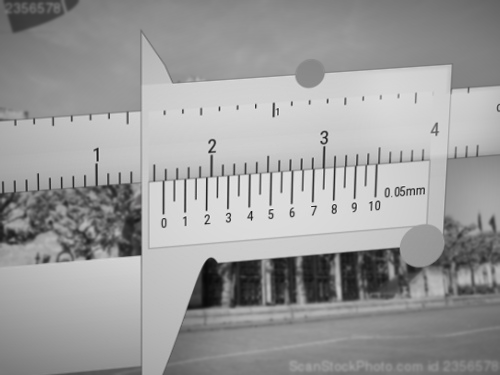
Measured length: 15.8,mm
